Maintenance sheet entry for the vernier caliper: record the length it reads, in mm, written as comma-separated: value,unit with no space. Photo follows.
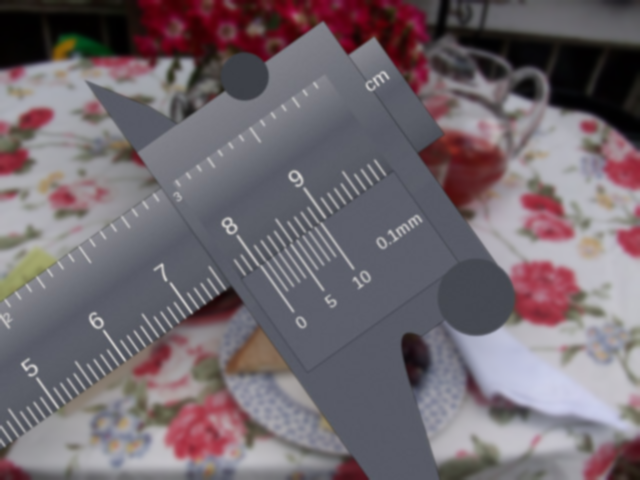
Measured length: 80.2,mm
